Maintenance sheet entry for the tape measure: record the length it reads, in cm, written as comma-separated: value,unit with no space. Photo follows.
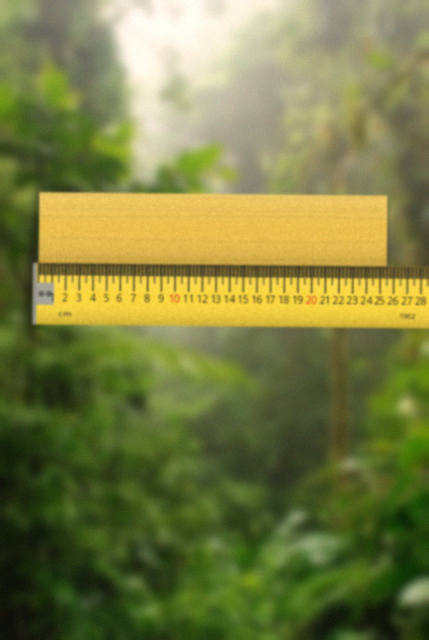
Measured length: 25.5,cm
